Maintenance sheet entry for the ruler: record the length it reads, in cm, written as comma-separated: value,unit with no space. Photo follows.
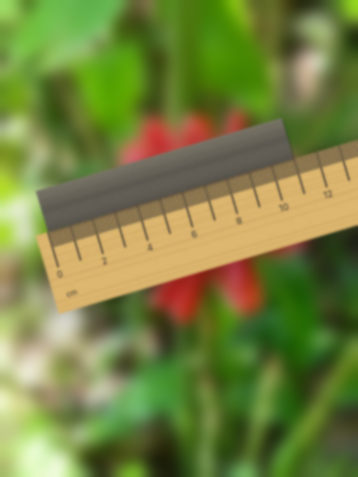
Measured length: 11,cm
